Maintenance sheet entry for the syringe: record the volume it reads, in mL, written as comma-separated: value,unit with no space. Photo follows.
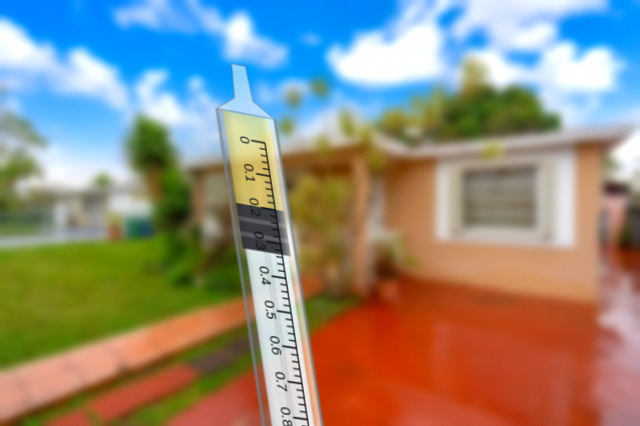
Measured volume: 0.2,mL
